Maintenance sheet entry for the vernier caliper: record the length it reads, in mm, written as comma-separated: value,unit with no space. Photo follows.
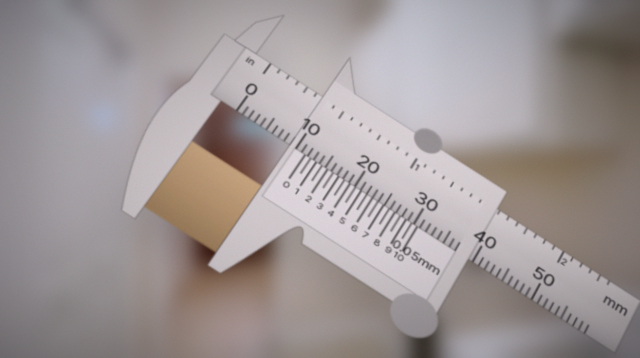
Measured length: 11.6,mm
